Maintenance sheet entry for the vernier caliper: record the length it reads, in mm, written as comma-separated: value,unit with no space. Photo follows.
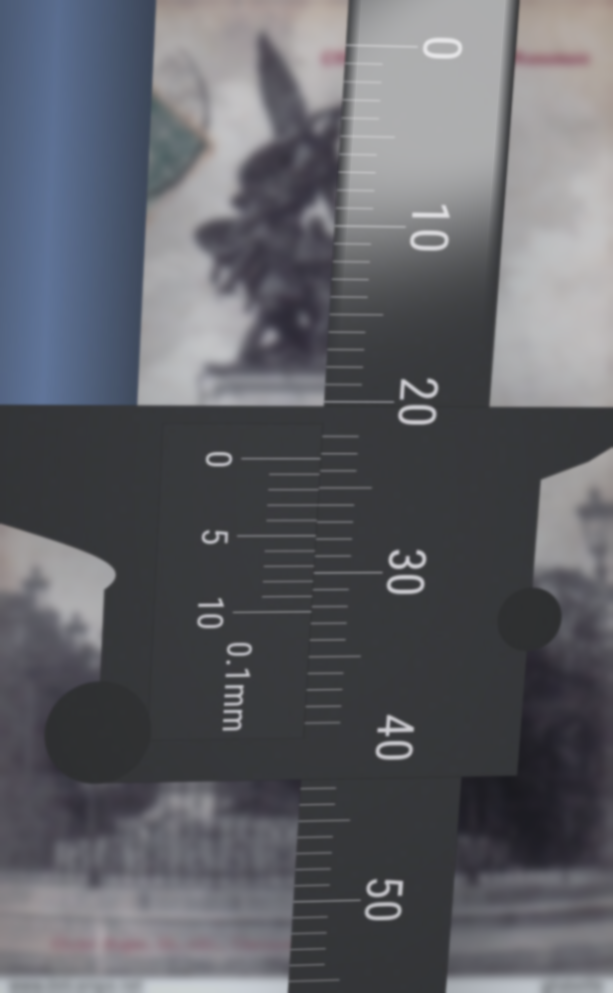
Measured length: 23.3,mm
